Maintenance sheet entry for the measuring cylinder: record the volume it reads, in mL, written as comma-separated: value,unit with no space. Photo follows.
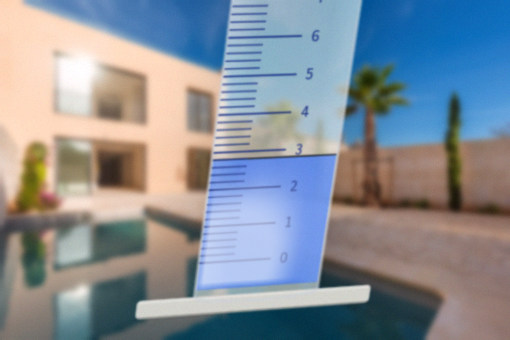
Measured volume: 2.8,mL
